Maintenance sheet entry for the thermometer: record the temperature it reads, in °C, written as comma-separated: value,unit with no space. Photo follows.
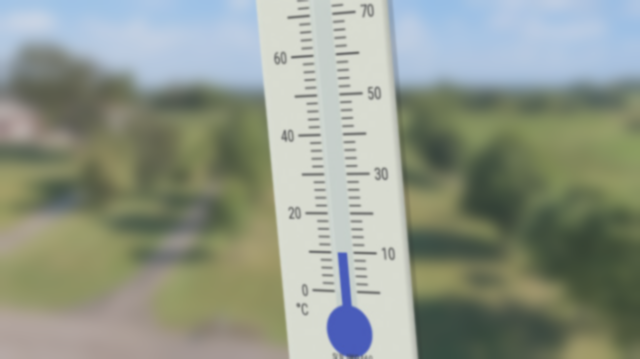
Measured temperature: 10,°C
